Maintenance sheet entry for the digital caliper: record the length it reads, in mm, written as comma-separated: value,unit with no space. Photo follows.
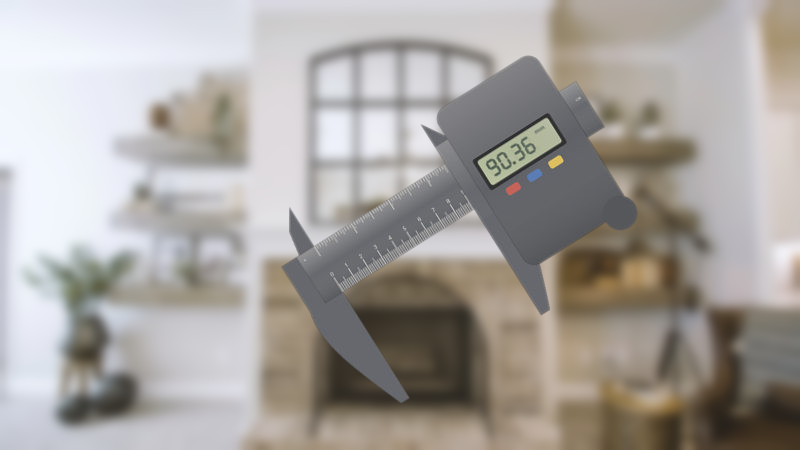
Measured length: 90.36,mm
